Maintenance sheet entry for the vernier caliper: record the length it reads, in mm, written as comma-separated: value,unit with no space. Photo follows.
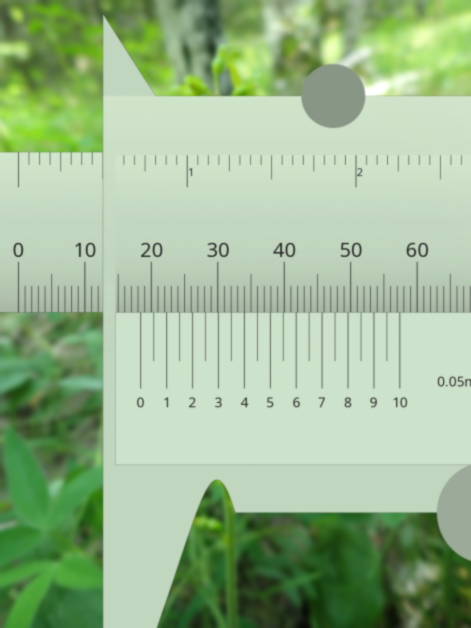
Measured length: 18.4,mm
